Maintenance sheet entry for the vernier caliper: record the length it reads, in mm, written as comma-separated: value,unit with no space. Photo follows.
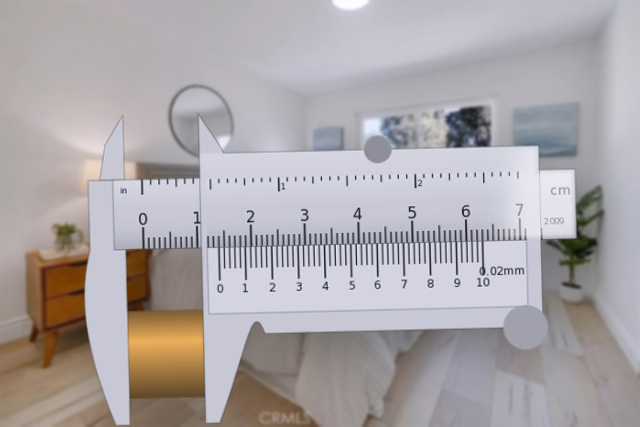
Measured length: 14.0,mm
